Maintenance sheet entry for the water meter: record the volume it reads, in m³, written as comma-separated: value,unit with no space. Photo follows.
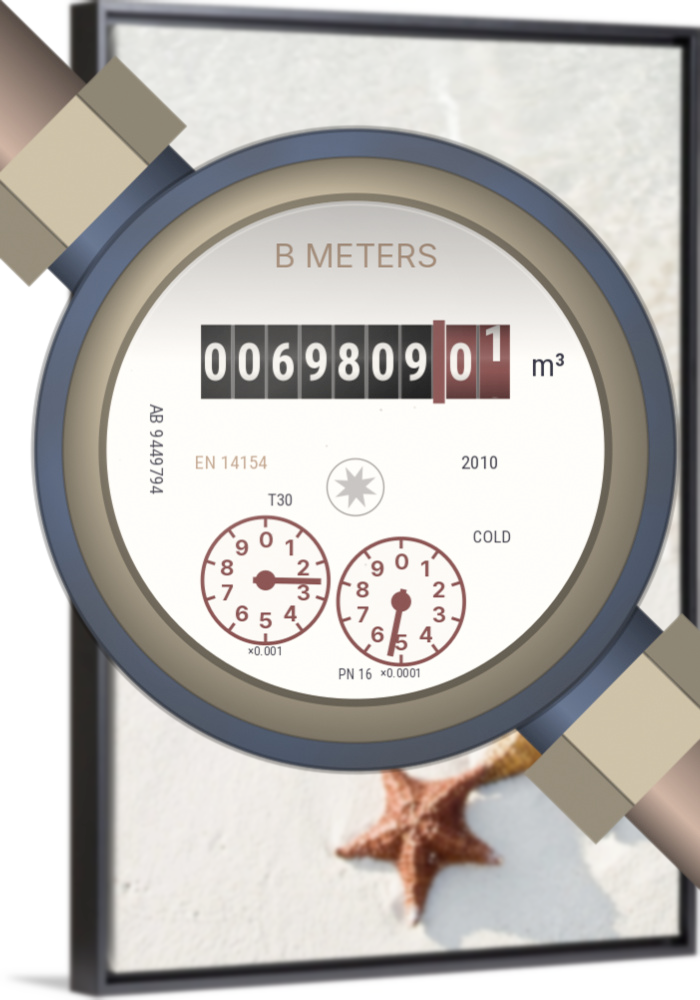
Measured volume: 69809.0125,m³
